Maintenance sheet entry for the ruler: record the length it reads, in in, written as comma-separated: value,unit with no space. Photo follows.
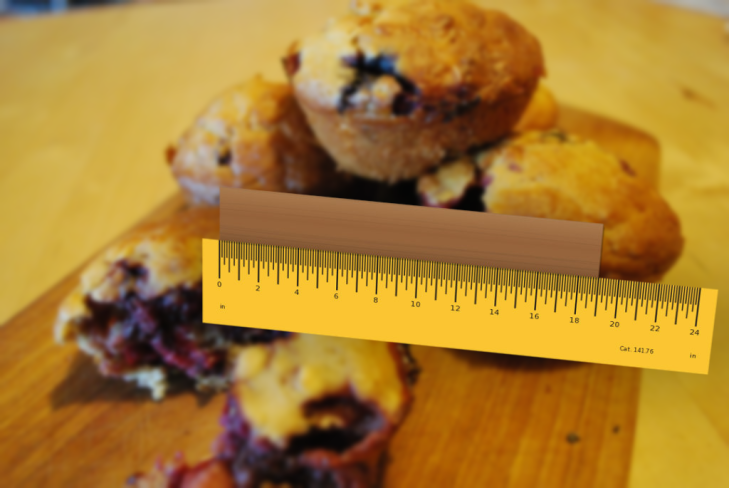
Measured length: 19,in
